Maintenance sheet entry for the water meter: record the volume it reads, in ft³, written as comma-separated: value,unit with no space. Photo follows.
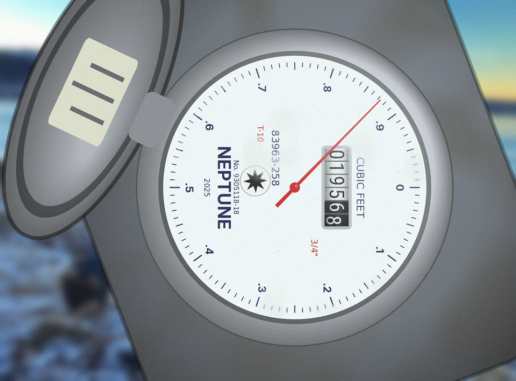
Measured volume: 19567.87,ft³
